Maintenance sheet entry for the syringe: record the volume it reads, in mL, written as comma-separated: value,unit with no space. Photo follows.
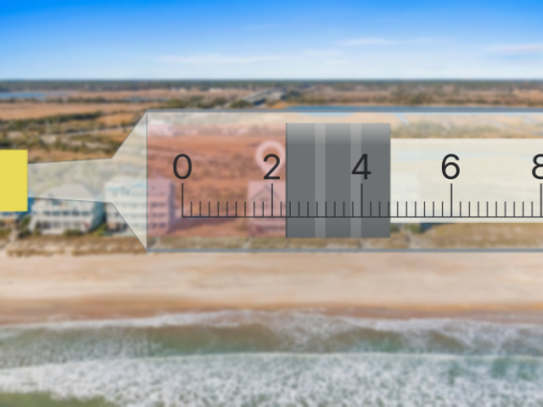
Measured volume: 2.3,mL
